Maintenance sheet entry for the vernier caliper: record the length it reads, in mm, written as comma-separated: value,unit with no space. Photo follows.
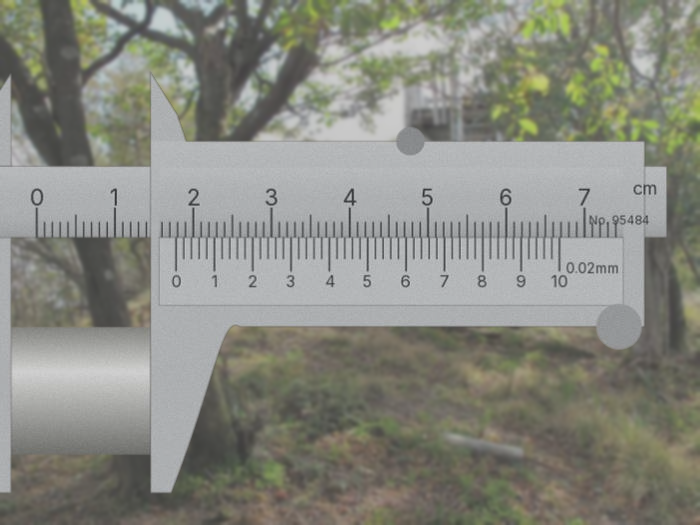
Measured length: 17.8,mm
